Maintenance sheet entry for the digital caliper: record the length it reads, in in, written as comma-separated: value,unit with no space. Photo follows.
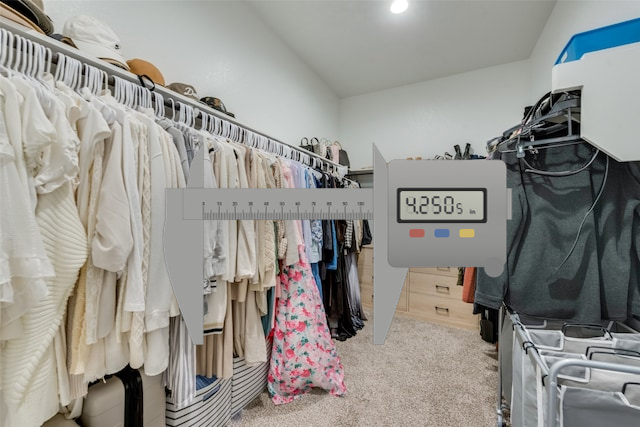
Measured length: 4.2505,in
